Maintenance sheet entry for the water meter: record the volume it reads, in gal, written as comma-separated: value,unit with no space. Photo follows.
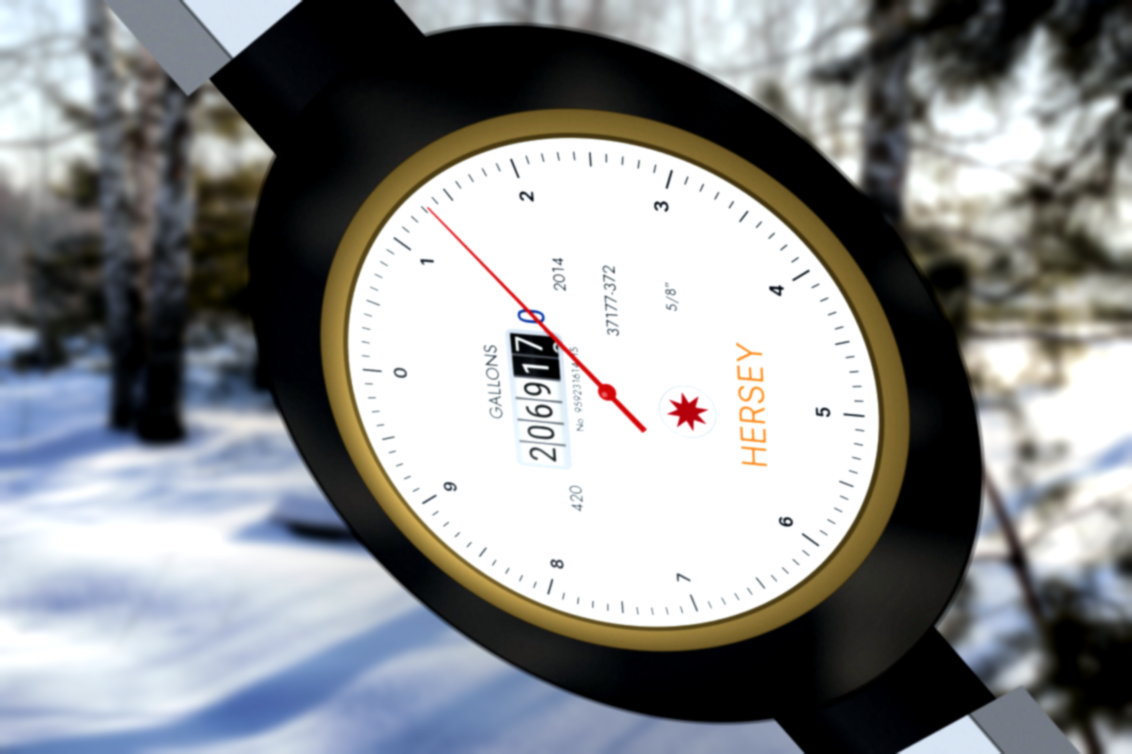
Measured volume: 2069171.3,gal
